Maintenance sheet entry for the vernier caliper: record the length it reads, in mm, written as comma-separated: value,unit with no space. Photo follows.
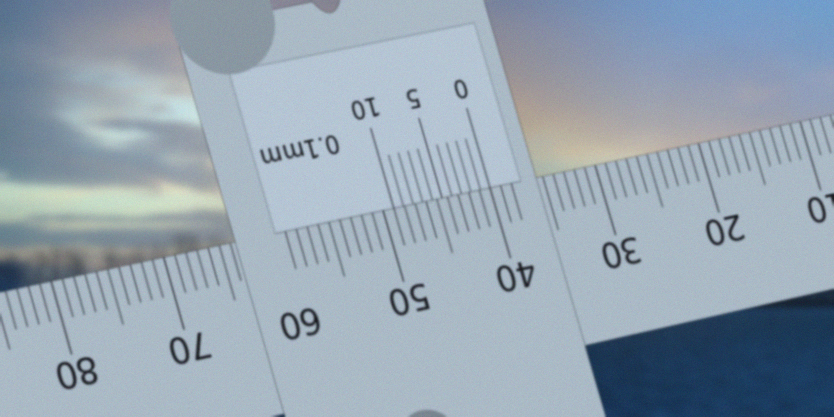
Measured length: 40.0,mm
